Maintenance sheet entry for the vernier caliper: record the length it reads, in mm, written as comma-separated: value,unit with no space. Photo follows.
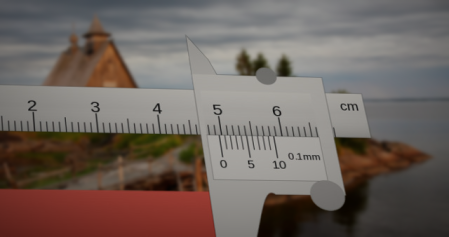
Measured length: 49.6,mm
